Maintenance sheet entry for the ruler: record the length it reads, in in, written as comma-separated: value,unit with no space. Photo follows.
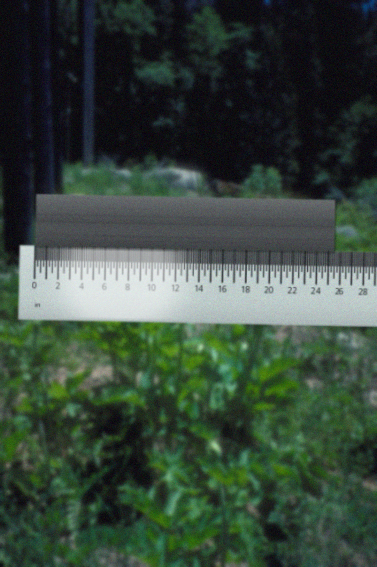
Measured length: 25.5,in
